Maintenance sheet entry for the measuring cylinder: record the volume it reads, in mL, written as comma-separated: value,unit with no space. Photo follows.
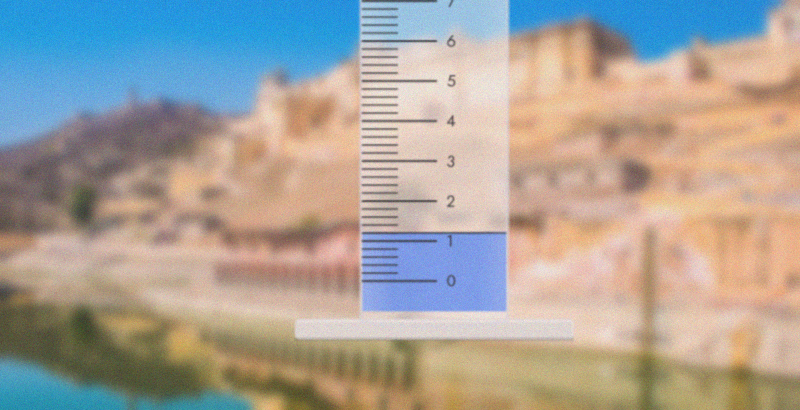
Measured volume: 1.2,mL
